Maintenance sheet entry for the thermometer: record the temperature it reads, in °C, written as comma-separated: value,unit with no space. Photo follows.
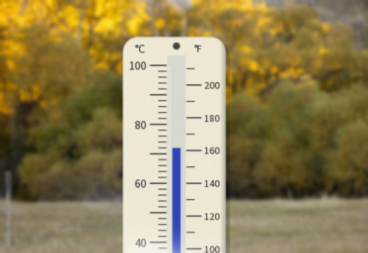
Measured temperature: 72,°C
